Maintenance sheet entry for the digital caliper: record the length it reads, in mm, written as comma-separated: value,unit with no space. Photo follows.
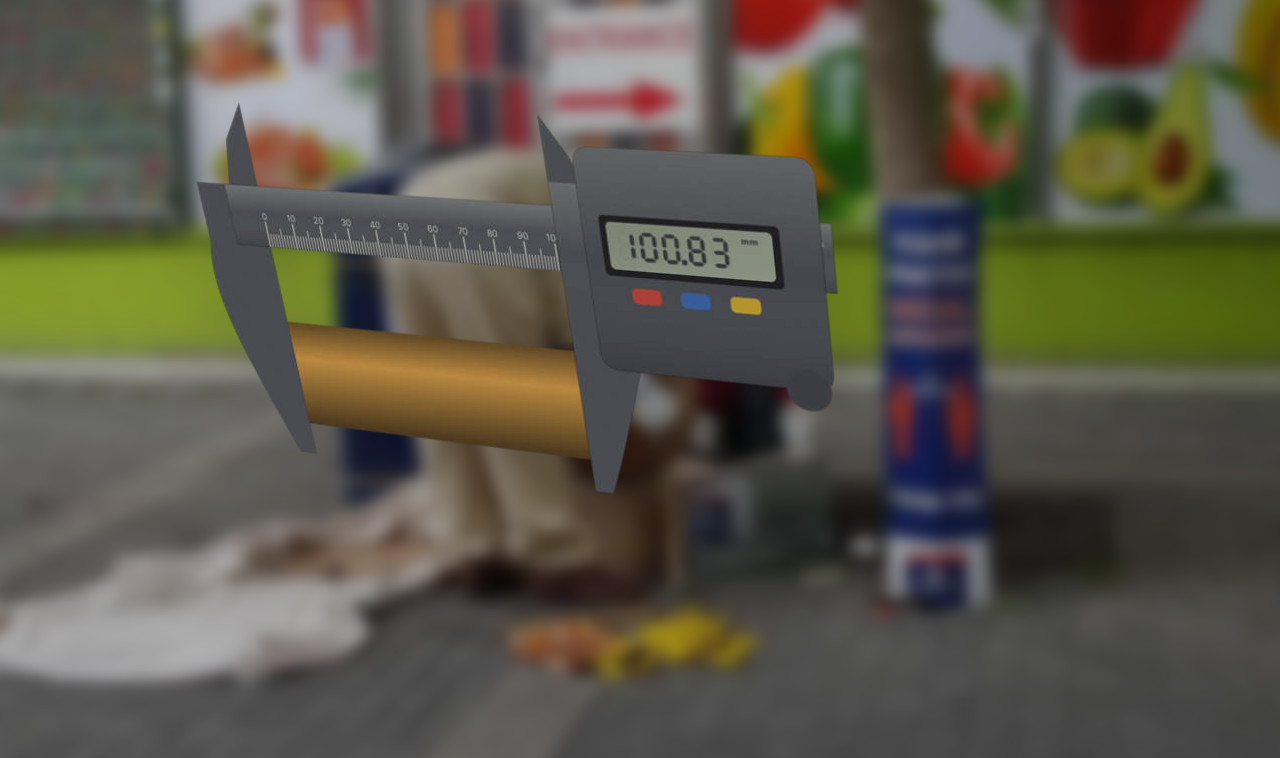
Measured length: 100.83,mm
